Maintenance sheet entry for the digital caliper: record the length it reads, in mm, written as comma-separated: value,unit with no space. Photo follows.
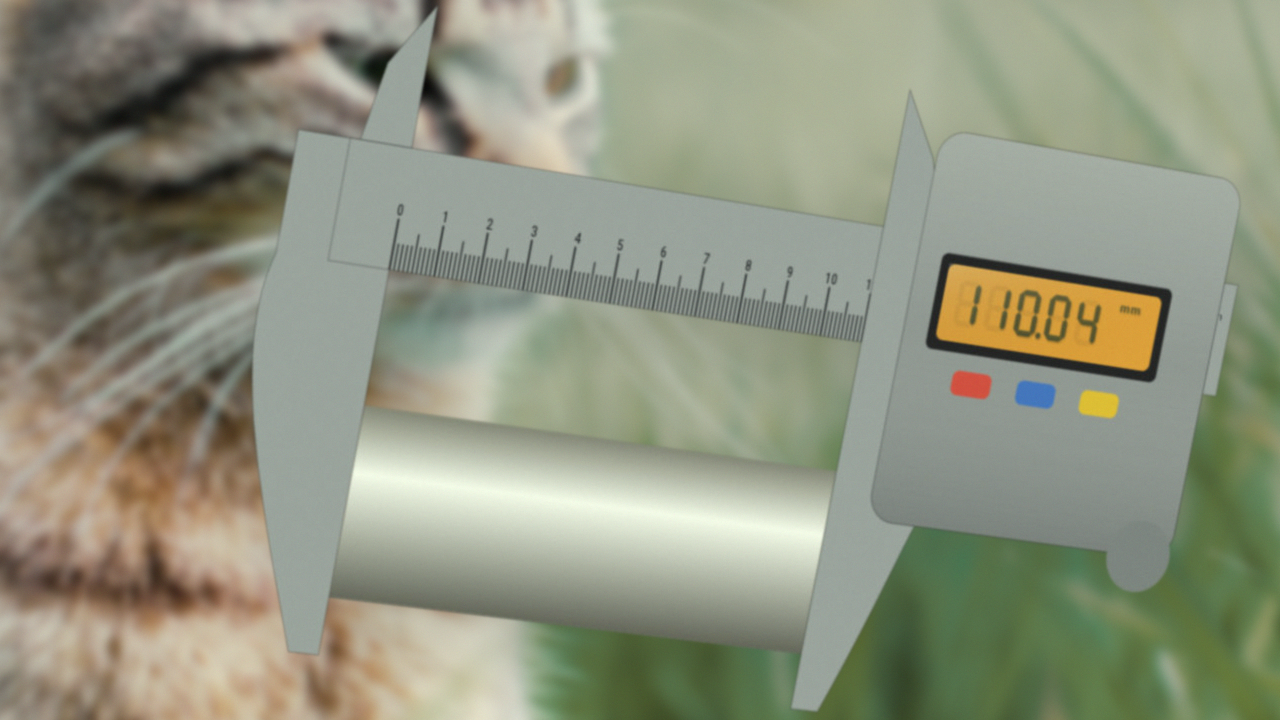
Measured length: 110.04,mm
